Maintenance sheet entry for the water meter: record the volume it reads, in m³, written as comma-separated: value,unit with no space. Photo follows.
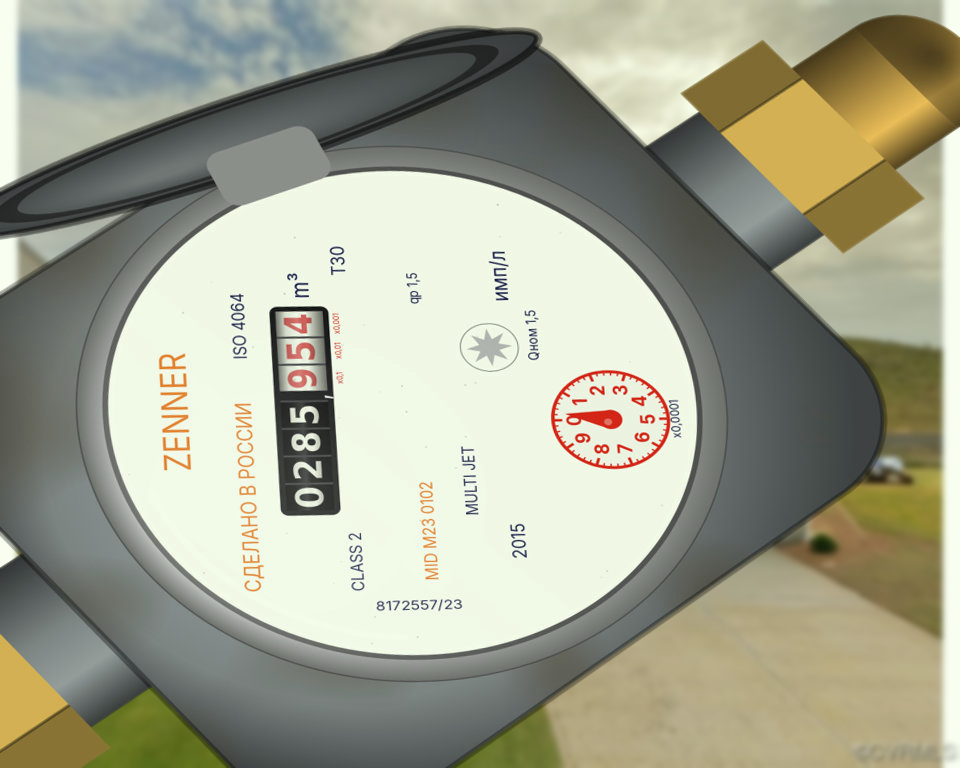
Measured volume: 285.9540,m³
